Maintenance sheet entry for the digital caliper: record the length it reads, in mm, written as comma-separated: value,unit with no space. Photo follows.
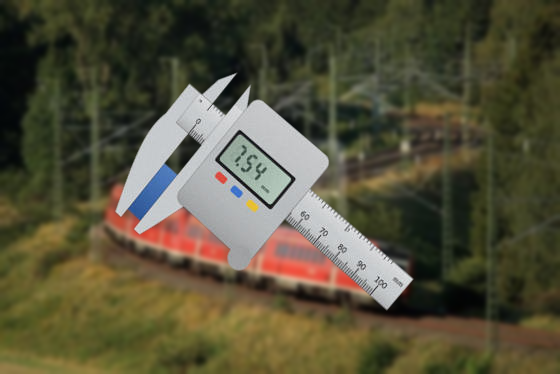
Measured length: 7.54,mm
